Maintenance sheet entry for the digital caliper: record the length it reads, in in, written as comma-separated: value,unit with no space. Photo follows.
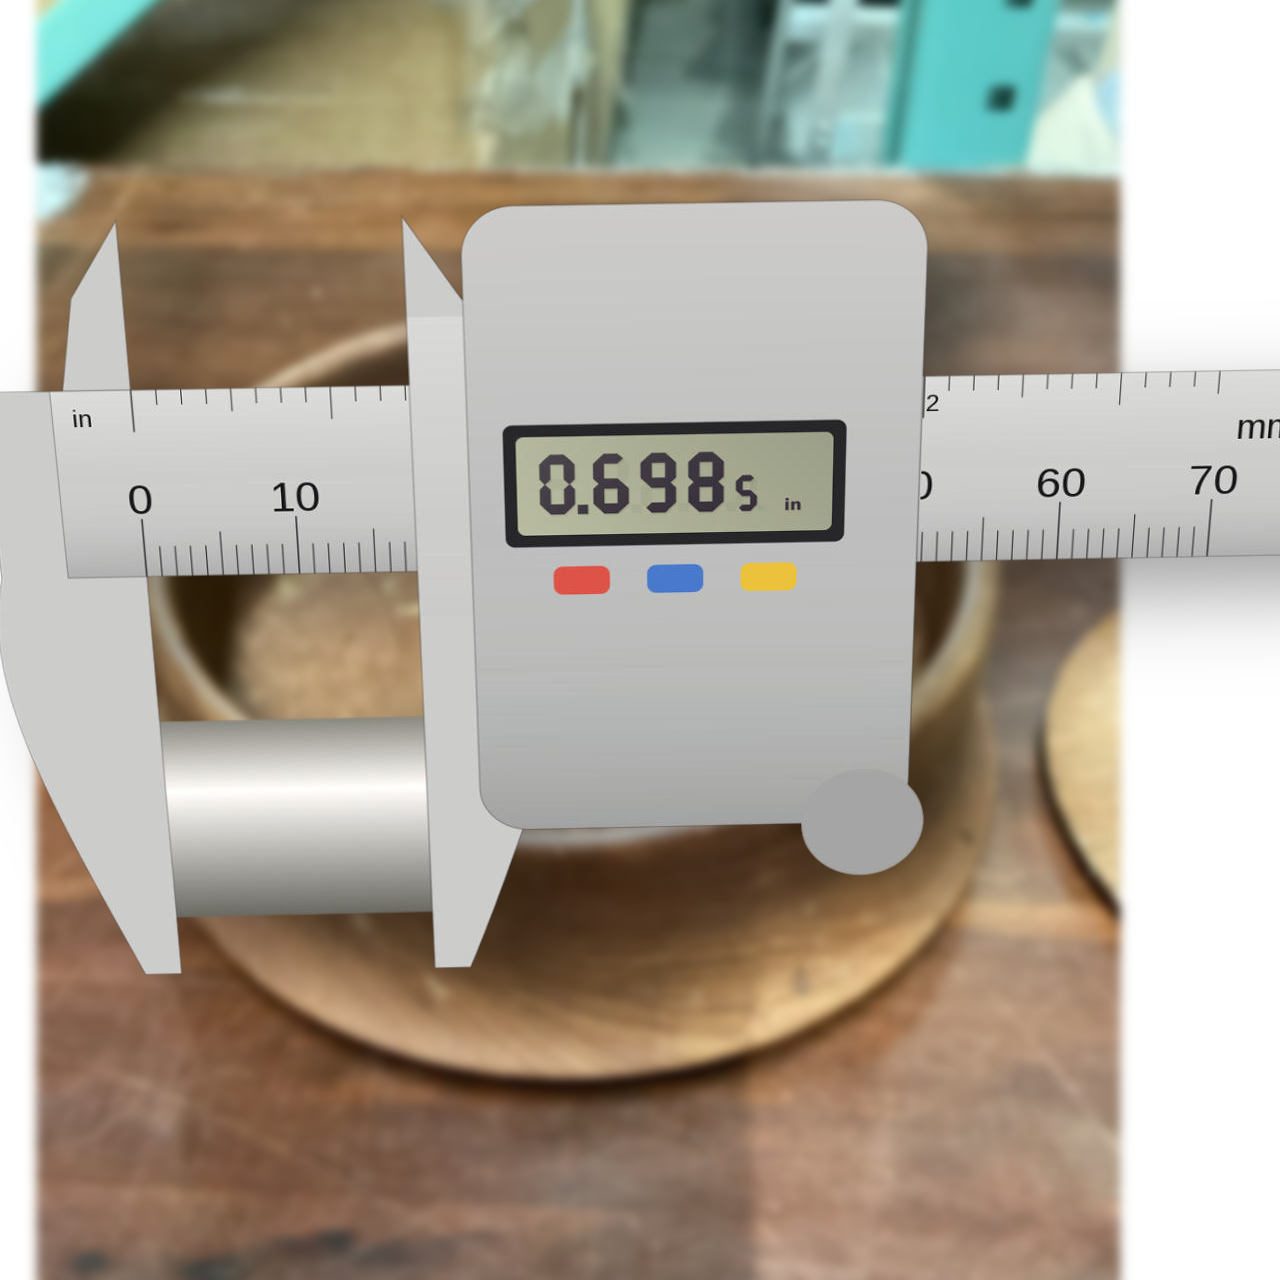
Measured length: 0.6985,in
